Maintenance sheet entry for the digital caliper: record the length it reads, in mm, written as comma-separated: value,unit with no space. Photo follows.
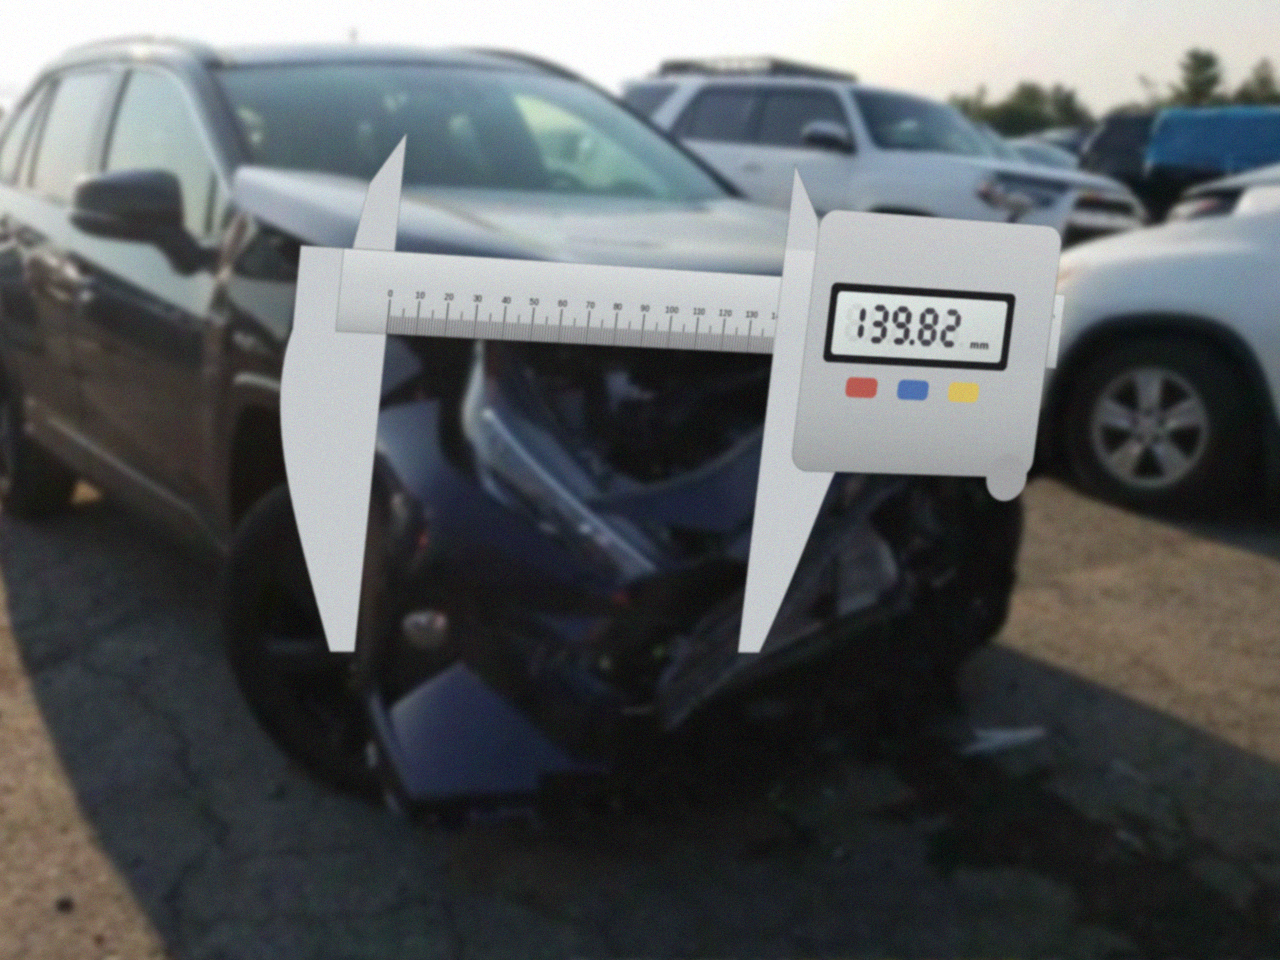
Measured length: 139.82,mm
